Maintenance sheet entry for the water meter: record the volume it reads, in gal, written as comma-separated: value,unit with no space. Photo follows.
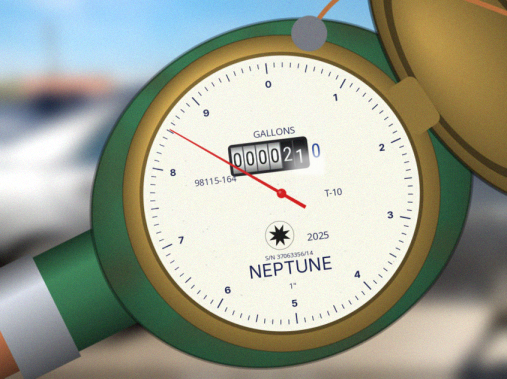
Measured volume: 208.5,gal
